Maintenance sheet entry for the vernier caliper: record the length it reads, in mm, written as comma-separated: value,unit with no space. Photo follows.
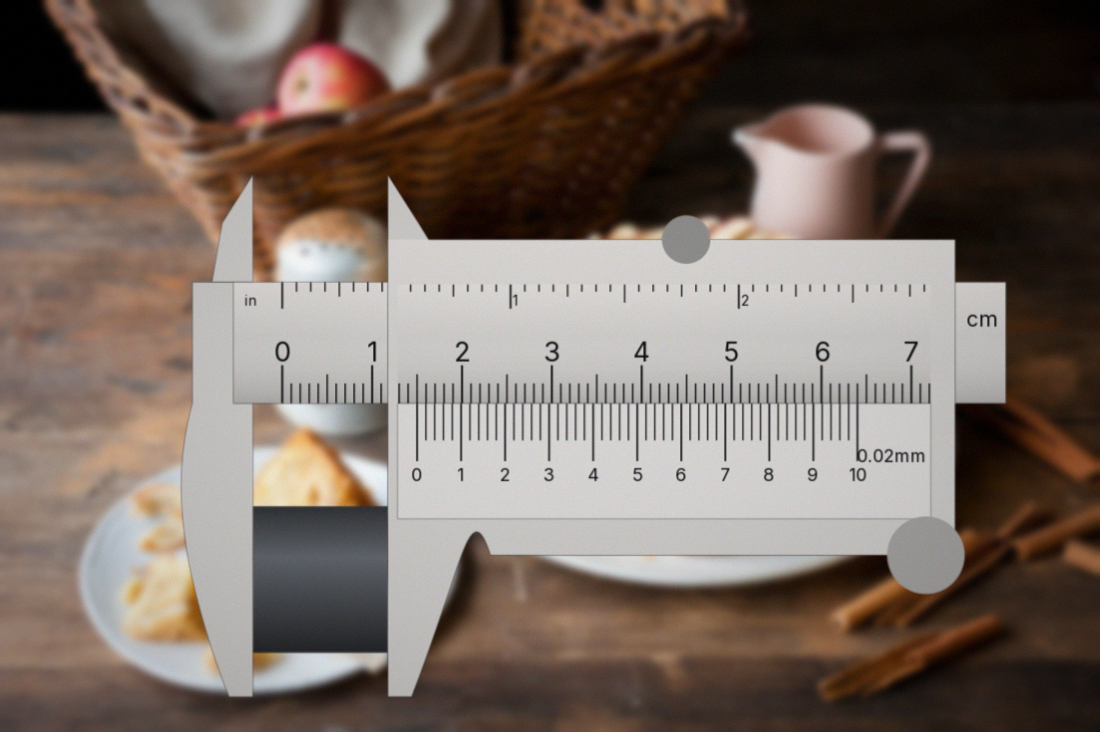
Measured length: 15.0,mm
